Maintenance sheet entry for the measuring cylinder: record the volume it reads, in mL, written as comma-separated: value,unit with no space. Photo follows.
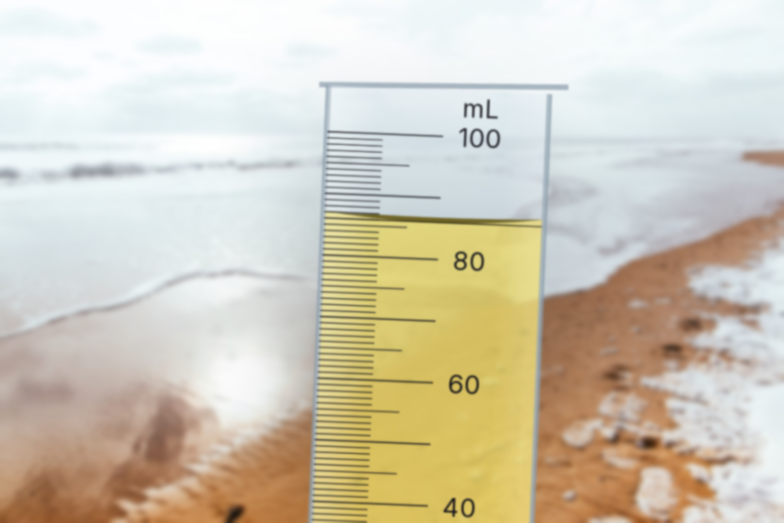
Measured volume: 86,mL
